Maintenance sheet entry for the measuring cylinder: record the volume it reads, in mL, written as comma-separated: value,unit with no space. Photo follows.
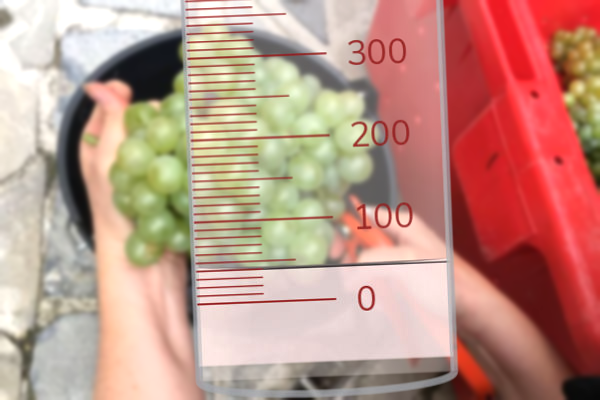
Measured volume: 40,mL
